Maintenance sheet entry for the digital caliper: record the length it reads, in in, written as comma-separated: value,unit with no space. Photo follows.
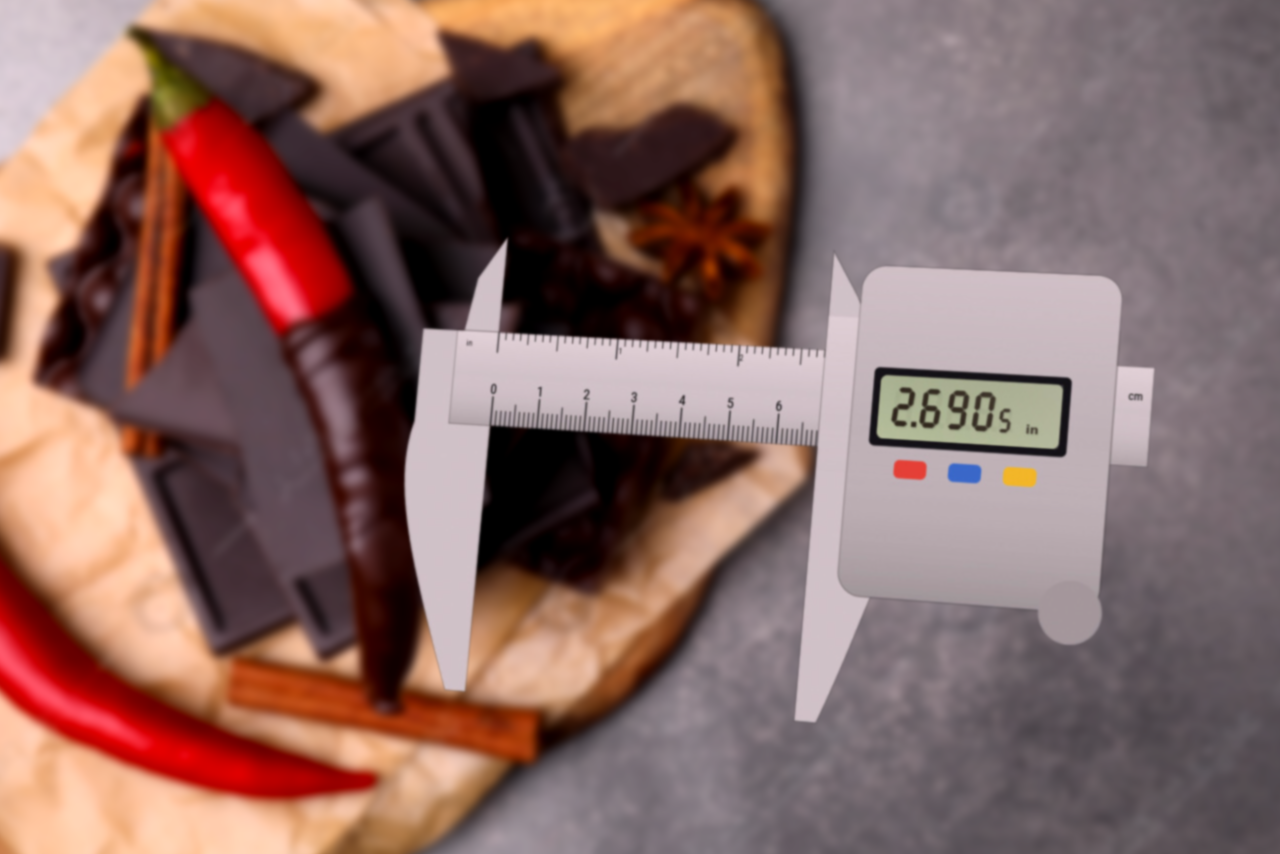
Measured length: 2.6905,in
